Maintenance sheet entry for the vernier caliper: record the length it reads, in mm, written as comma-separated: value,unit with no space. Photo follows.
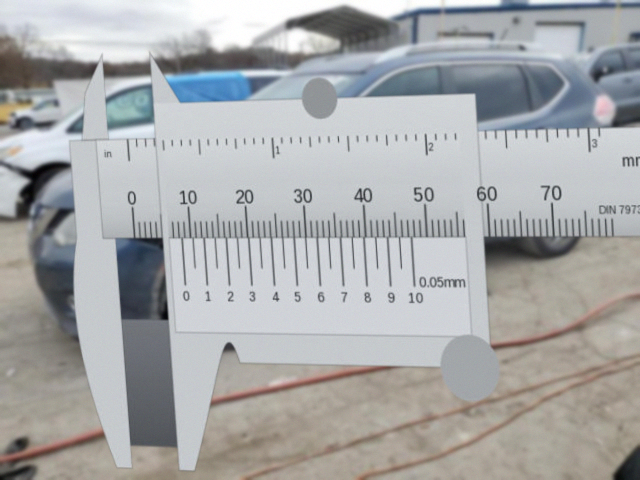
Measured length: 8.5,mm
